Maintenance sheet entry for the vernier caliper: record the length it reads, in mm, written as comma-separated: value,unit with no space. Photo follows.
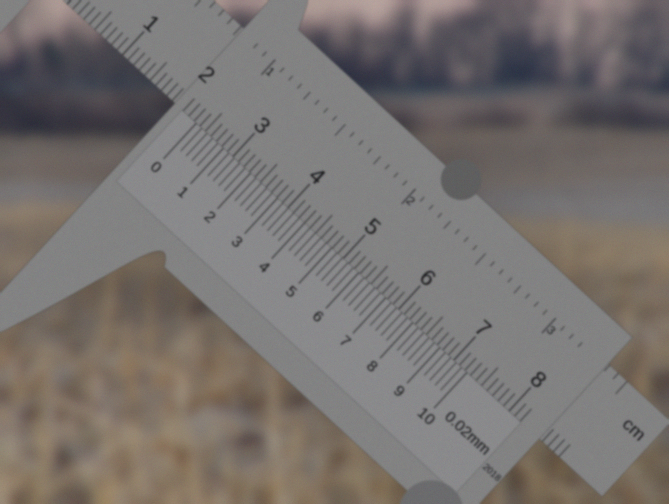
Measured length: 23.4,mm
